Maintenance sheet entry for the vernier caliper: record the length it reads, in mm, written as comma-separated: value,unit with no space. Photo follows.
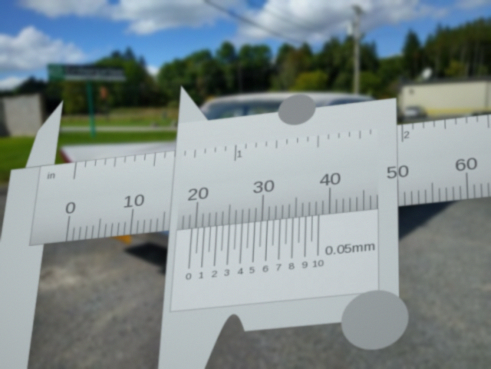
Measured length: 19.4,mm
